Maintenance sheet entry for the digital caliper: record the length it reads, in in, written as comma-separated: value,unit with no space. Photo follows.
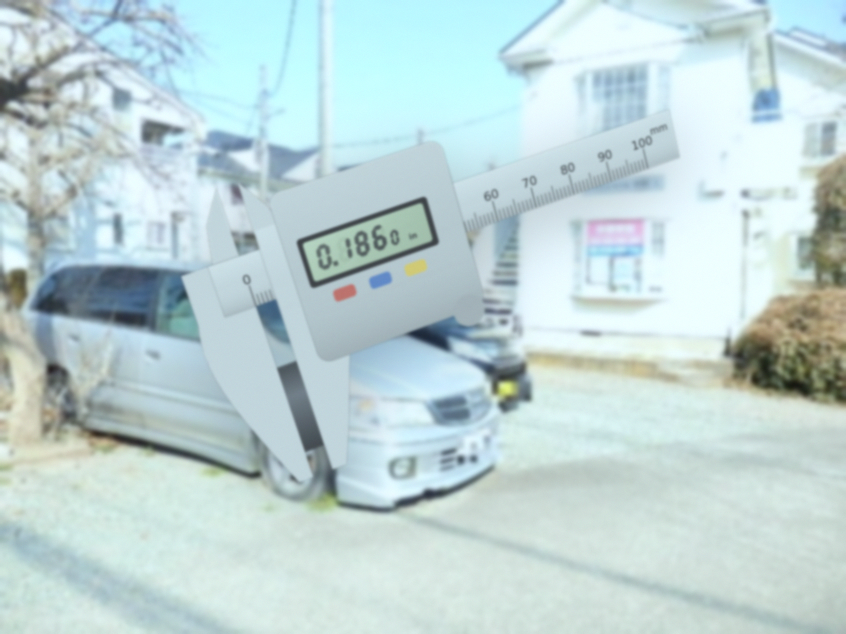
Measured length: 0.1860,in
